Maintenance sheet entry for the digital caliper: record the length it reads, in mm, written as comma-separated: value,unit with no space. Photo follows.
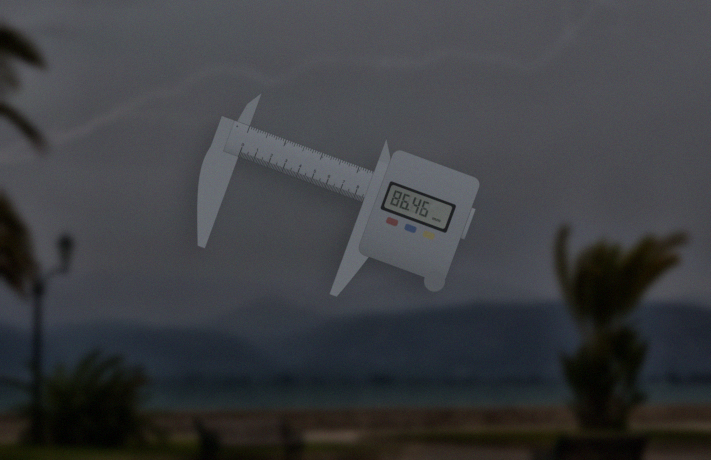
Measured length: 86.46,mm
